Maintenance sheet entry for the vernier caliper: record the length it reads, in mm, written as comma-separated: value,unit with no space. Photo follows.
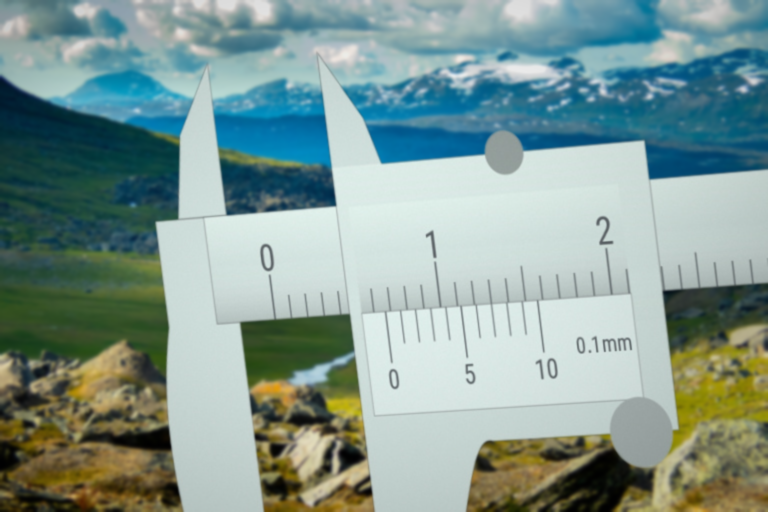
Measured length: 6.7,mm
